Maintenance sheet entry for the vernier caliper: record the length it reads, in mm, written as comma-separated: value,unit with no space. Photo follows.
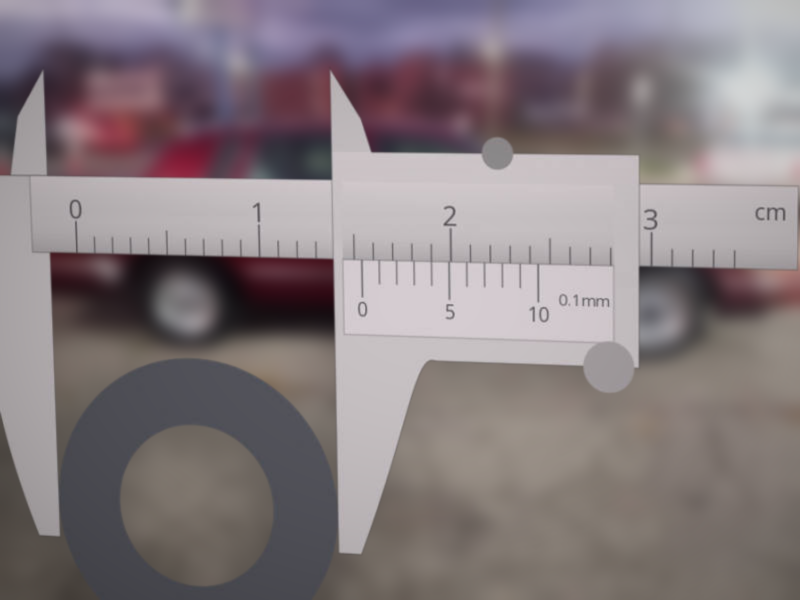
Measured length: 15.4,mm
